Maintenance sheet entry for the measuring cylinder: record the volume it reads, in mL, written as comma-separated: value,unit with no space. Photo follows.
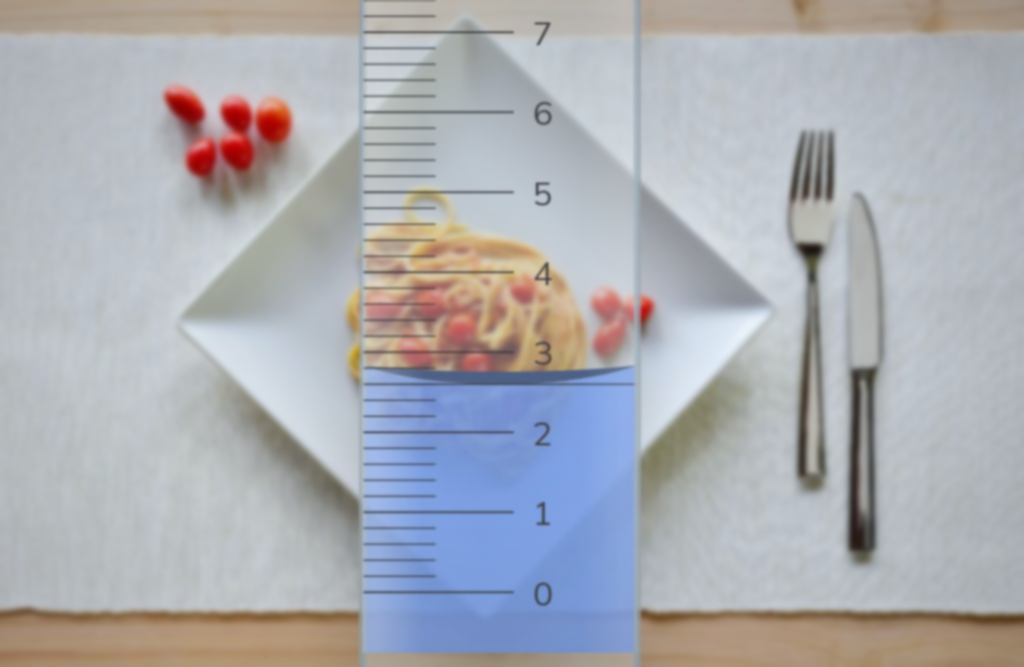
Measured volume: 2.6,mL
